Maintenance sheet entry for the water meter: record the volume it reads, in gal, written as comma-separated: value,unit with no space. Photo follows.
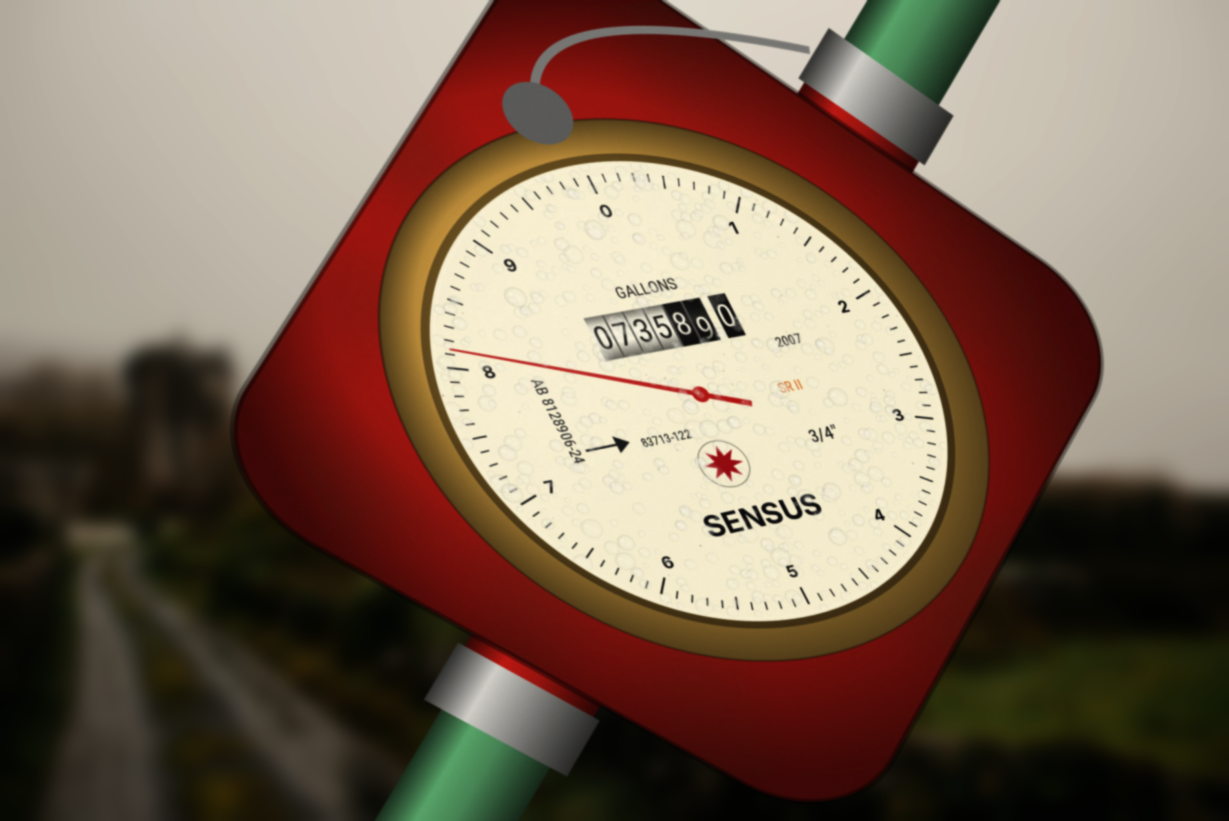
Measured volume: 735888.1,gal
